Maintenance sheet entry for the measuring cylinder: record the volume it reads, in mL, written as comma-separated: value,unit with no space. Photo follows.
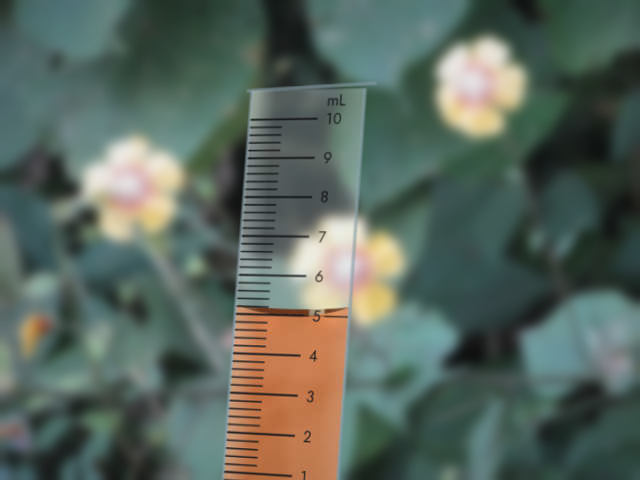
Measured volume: 5,mL
